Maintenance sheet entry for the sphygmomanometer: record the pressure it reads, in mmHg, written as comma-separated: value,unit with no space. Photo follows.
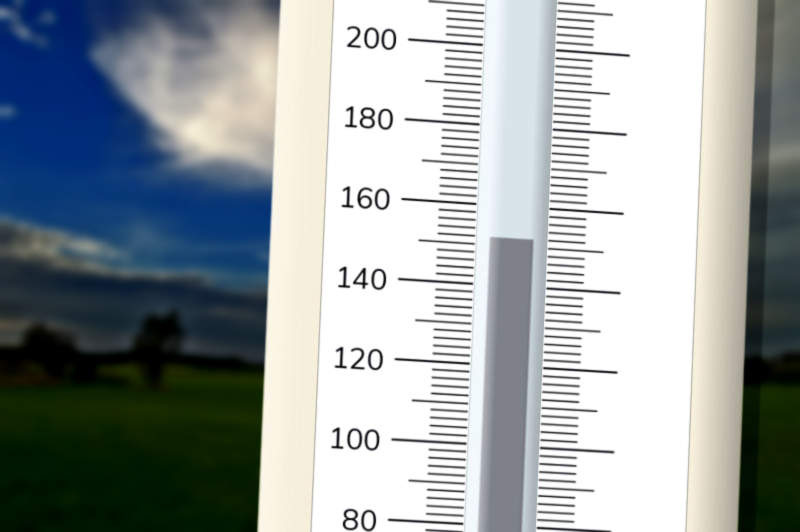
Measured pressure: 152,mmHg
